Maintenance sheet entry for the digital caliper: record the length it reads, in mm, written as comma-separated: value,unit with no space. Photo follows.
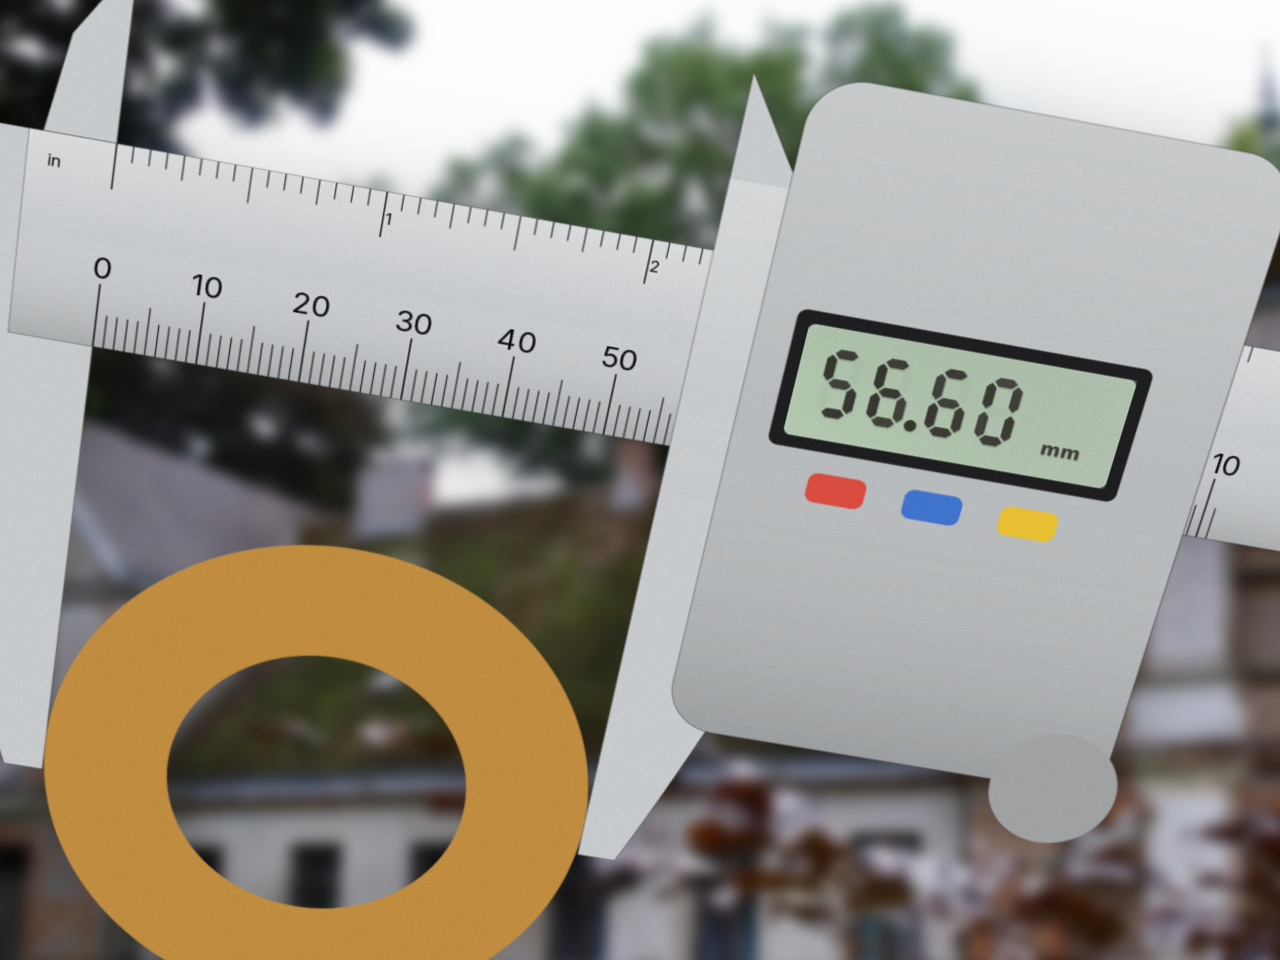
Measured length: 56.60,mm
